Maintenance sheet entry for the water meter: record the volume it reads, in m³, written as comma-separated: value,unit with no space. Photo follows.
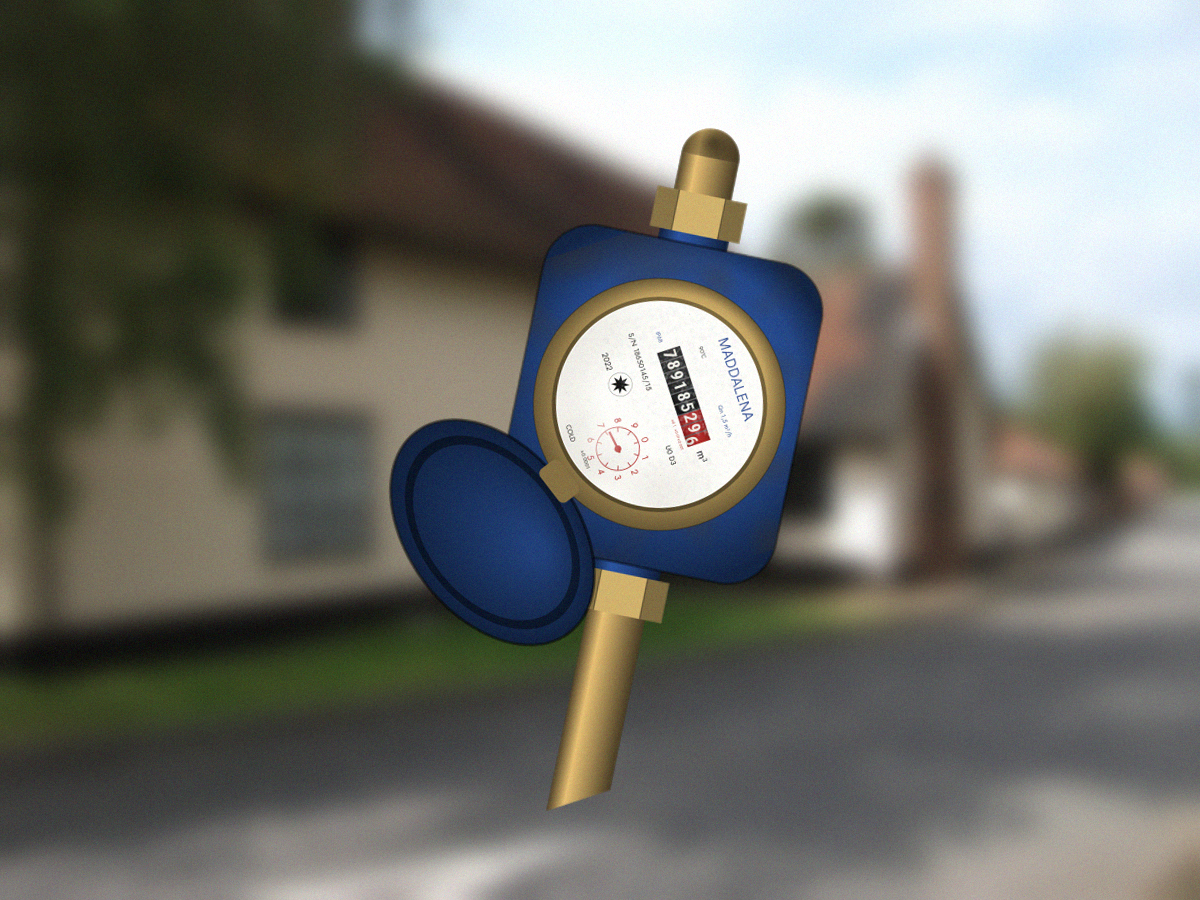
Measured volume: 789185.2957,m³
